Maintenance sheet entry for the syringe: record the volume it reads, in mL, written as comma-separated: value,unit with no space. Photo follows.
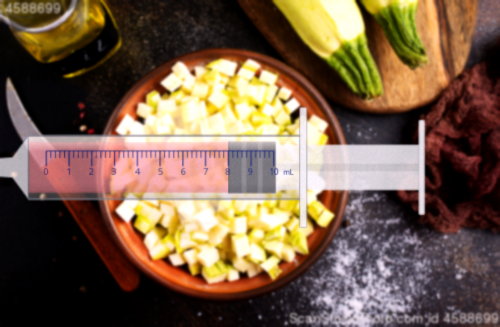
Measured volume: 8,mL
